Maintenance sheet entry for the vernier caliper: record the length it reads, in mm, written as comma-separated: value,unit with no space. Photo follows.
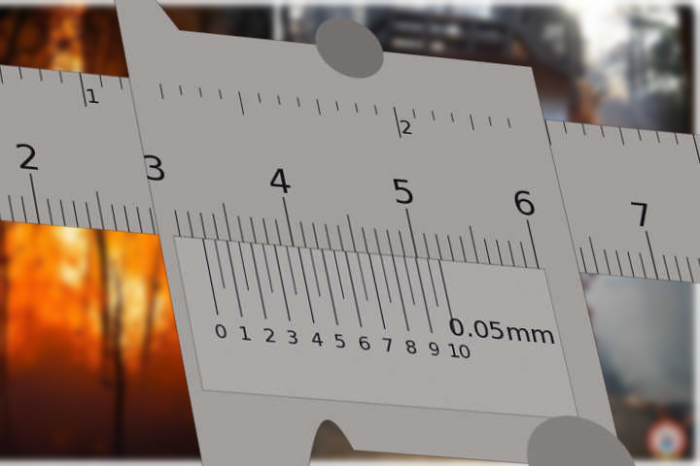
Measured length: 32.8,mm
